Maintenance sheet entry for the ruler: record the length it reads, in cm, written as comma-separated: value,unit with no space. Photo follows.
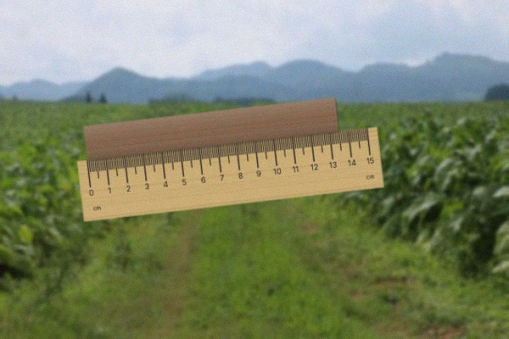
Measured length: 13.5,cm
